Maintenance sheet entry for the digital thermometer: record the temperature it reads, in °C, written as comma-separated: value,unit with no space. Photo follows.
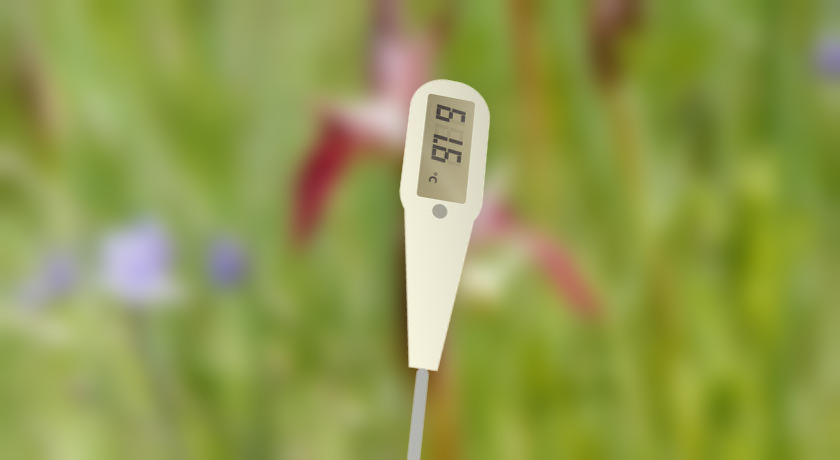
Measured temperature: 61.6,°C
